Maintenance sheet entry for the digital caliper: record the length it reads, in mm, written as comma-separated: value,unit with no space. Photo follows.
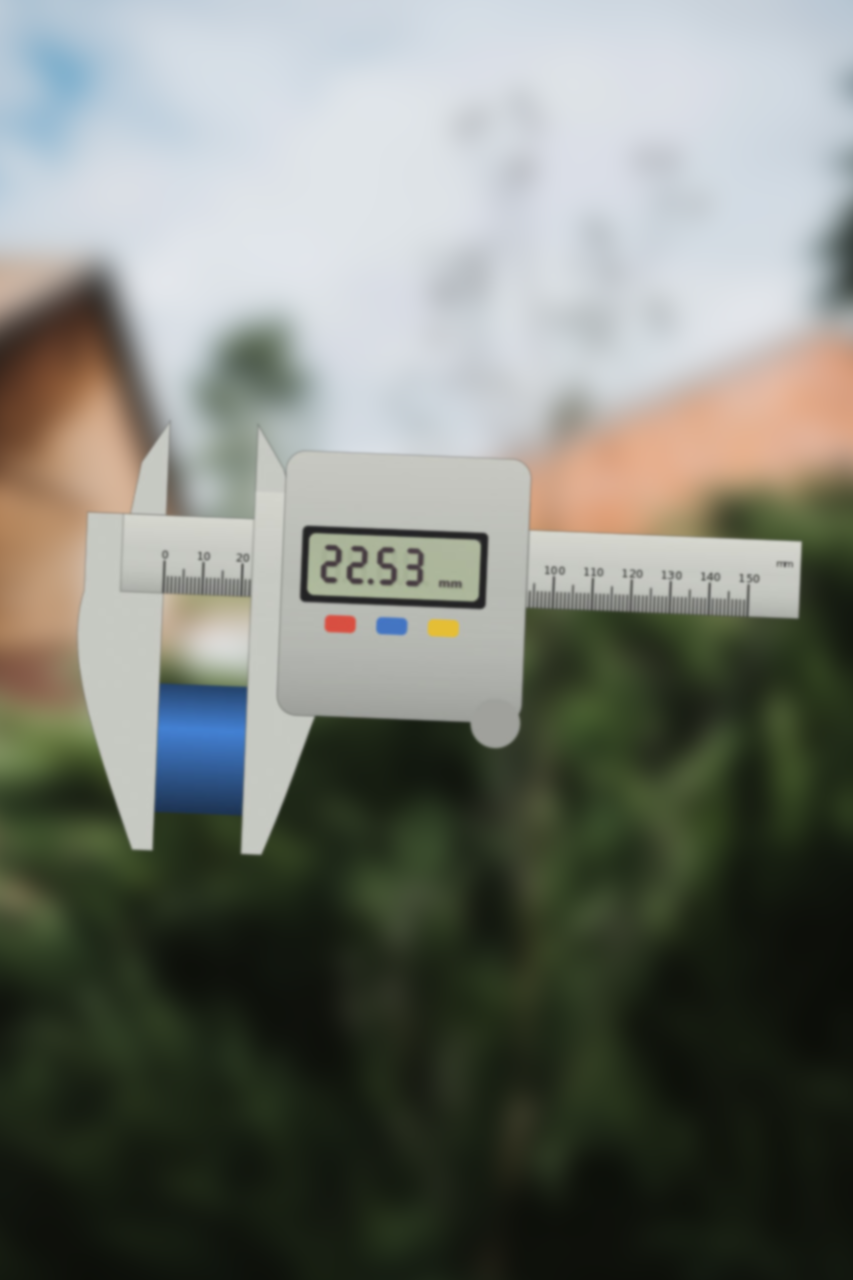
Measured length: 22.53,mm
